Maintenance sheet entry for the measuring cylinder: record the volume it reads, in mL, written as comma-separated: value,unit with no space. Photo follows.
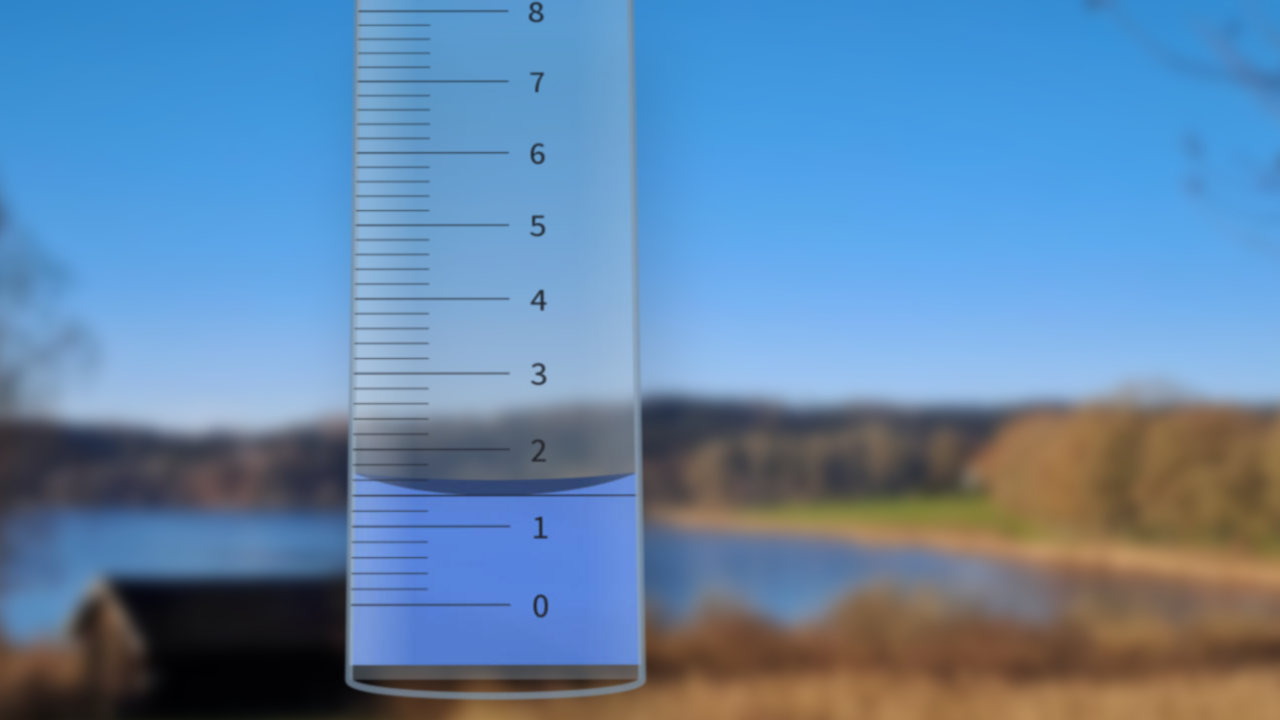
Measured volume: 1.4,mL
